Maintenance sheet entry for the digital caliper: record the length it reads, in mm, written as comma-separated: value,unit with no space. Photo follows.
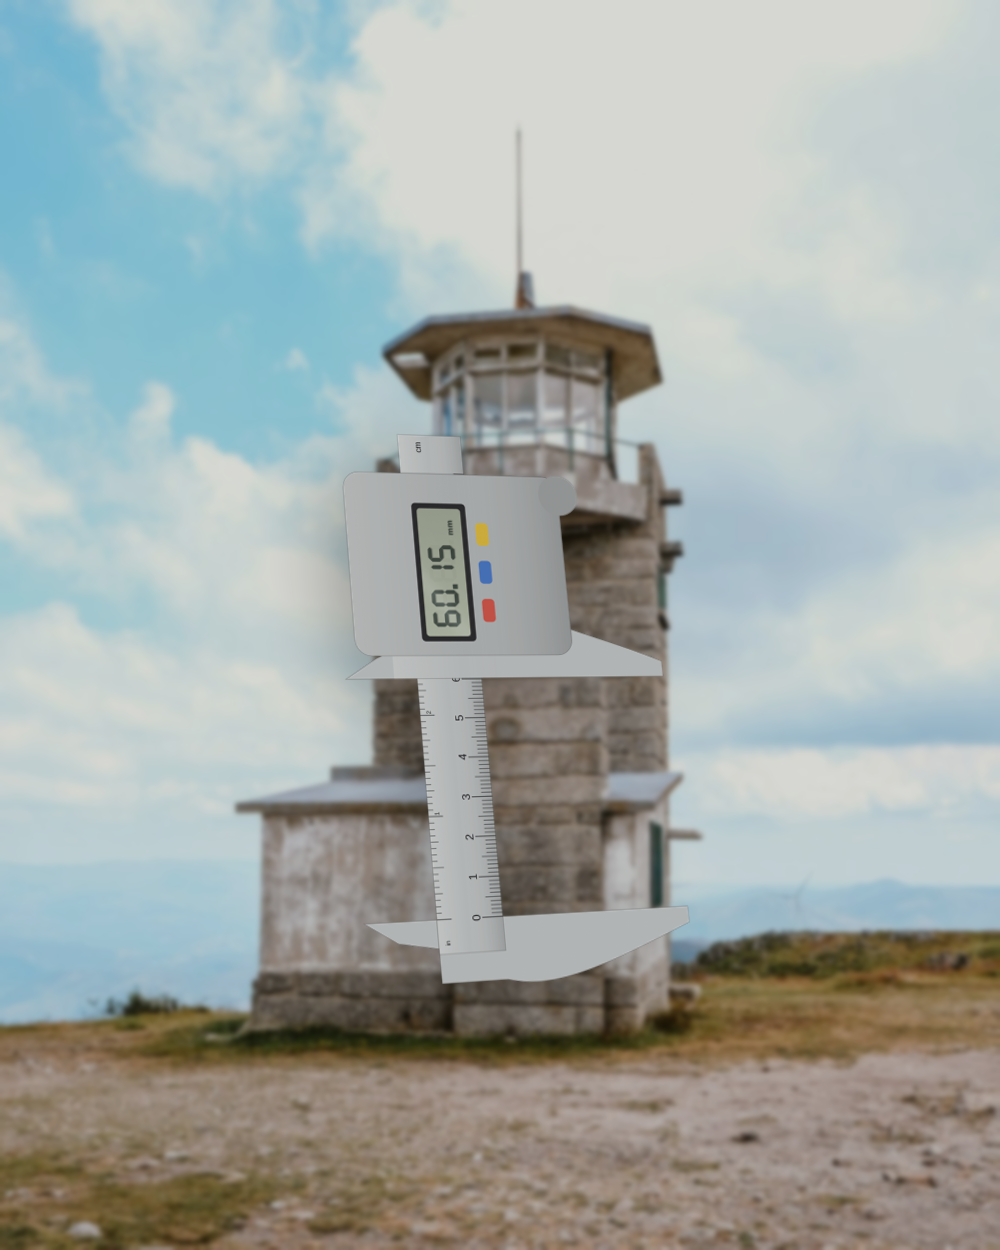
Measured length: 60.15,mm
